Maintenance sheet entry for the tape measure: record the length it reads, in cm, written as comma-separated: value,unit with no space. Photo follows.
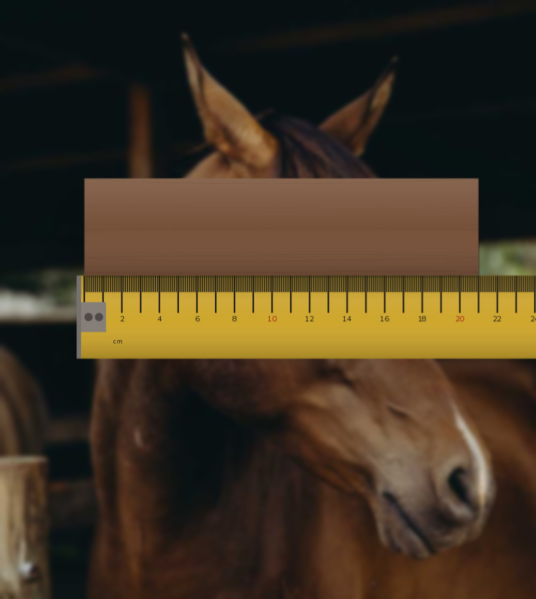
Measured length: 21,cm
